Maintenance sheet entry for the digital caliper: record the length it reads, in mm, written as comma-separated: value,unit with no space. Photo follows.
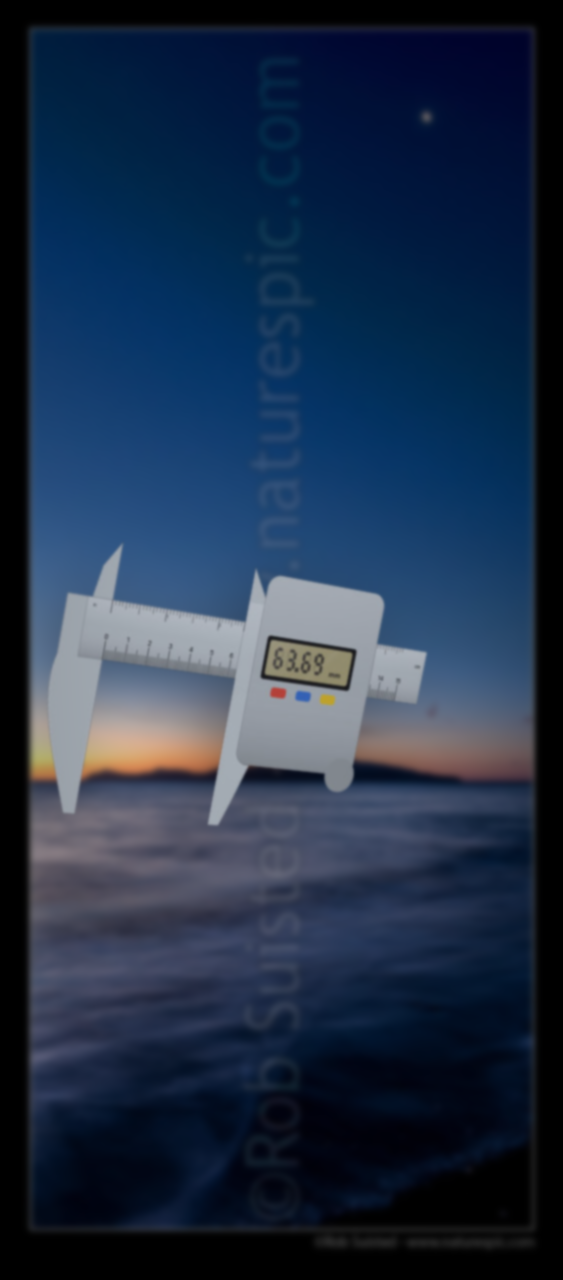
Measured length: 63.69,mm
